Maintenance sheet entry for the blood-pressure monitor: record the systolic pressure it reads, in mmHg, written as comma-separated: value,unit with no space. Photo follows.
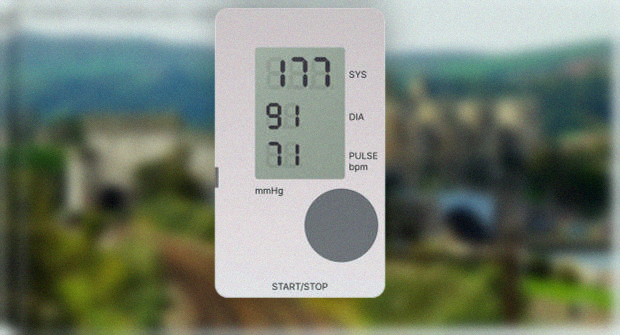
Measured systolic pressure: 177,mmHg
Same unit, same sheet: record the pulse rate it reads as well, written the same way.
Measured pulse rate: 71,bpm
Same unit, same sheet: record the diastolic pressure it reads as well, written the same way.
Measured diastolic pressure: 91,mmHg
